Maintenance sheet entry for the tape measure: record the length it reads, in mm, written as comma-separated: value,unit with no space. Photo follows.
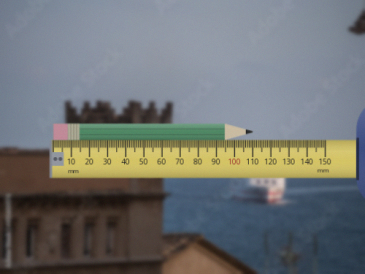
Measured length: 110,mm
